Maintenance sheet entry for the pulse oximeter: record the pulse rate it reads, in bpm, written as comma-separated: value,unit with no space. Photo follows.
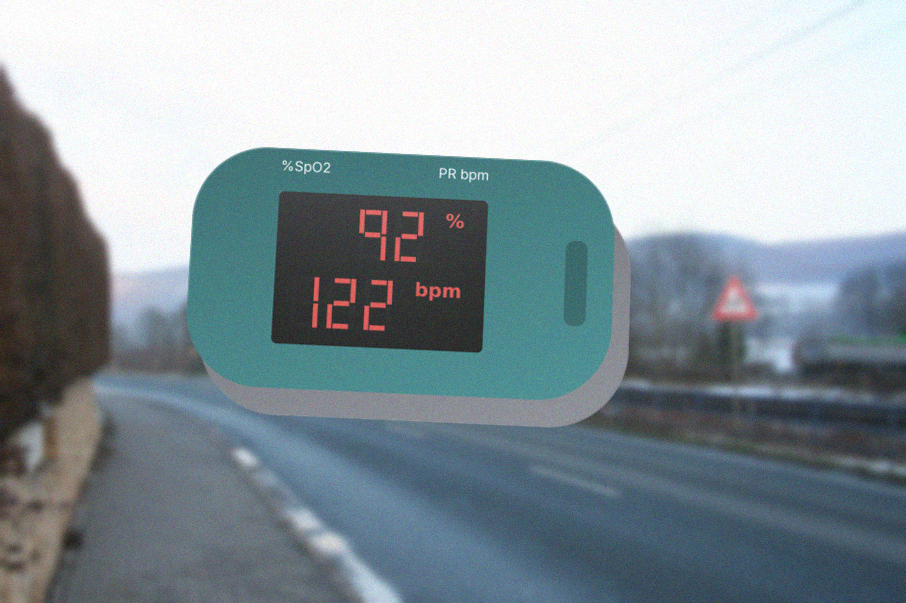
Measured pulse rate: 122,bpm
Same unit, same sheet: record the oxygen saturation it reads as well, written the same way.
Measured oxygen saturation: 92,%
